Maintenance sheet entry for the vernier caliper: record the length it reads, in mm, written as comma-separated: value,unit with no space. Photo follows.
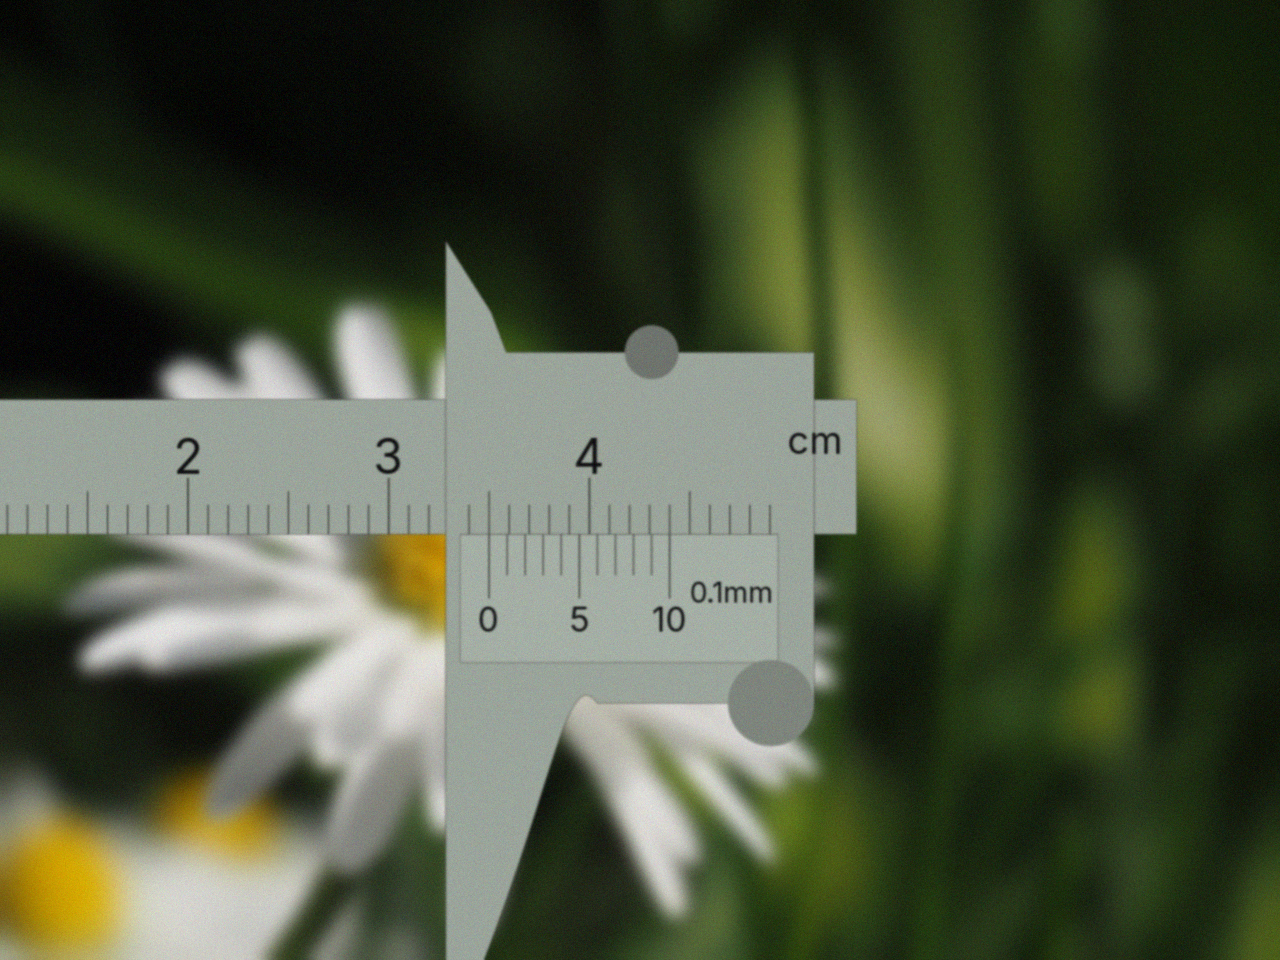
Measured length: 35.0,mm
